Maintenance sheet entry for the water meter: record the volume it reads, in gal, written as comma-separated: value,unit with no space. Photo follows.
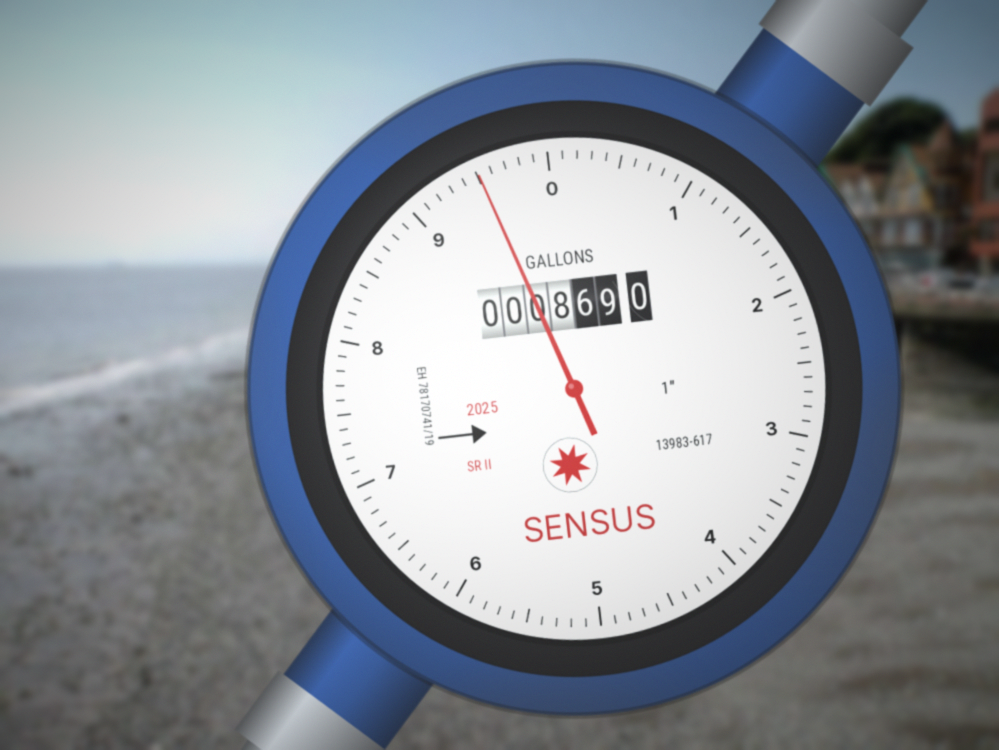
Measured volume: 8689.5,gal
